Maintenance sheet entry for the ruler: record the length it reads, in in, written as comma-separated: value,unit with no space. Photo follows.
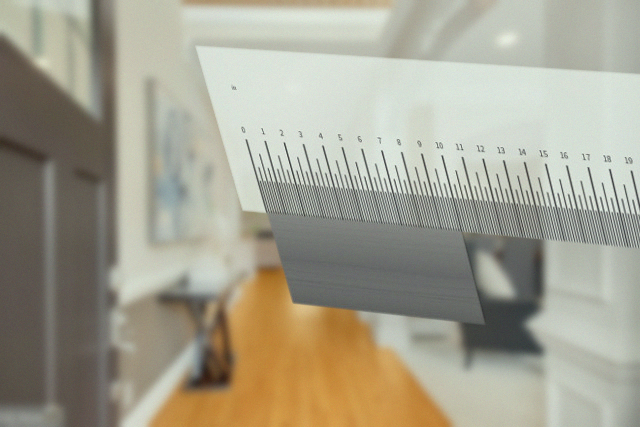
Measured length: 10,in
